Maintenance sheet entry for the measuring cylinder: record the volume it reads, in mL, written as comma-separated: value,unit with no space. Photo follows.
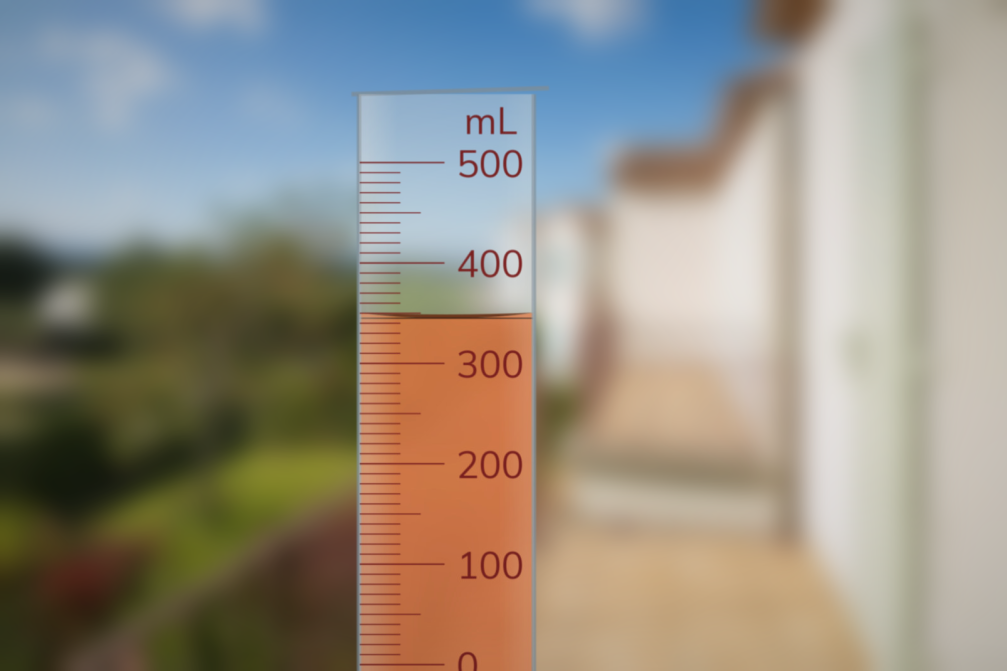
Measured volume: 345,mL
